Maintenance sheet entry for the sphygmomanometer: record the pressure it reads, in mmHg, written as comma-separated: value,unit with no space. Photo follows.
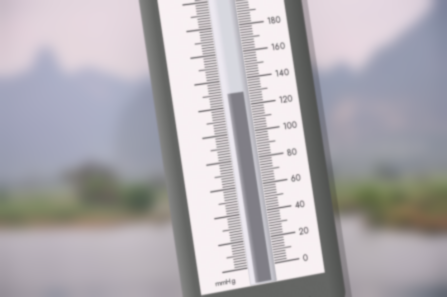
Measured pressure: 130,mmHg
